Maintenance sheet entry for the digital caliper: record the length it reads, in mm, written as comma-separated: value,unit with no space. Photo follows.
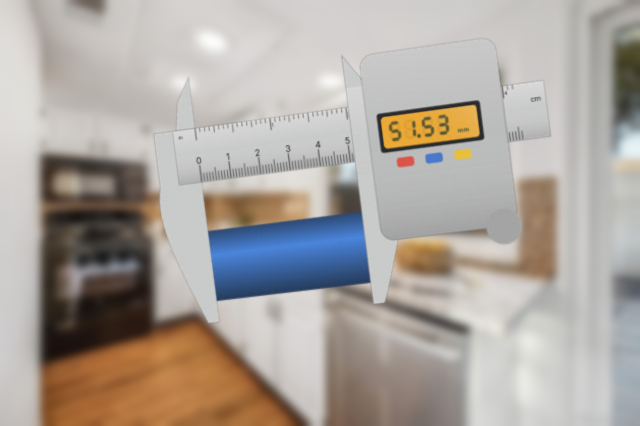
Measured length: 51.53,mm
